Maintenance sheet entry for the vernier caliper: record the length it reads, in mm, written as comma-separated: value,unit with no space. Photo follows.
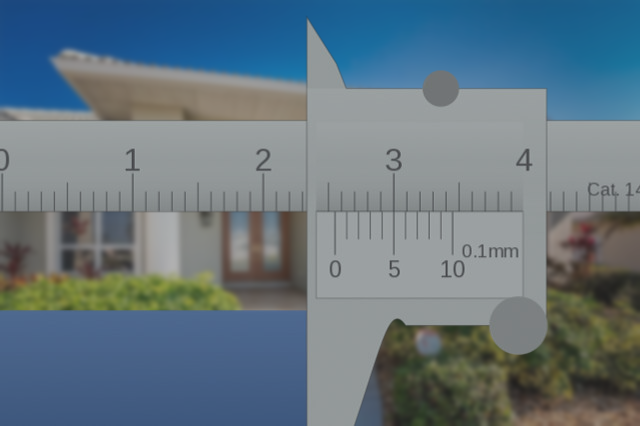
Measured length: 25.5,mm
